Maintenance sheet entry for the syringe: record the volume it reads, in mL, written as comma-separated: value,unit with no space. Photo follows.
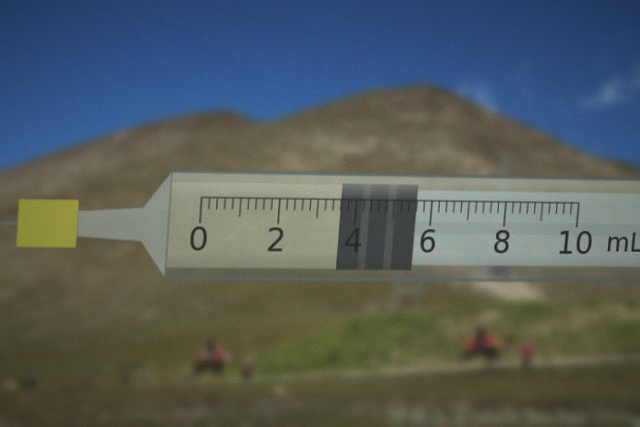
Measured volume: 3.6,mL
